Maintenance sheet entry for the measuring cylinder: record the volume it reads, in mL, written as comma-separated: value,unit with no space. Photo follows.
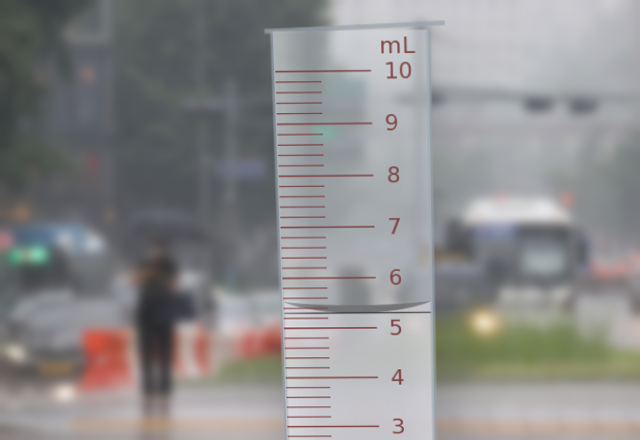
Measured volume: 5.3,mL
